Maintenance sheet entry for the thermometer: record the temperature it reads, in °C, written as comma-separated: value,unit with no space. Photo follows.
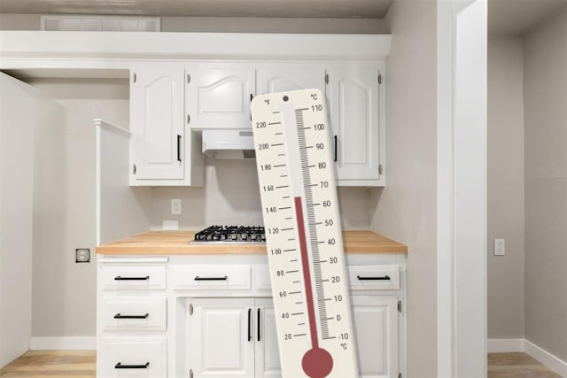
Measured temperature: 65,°C
